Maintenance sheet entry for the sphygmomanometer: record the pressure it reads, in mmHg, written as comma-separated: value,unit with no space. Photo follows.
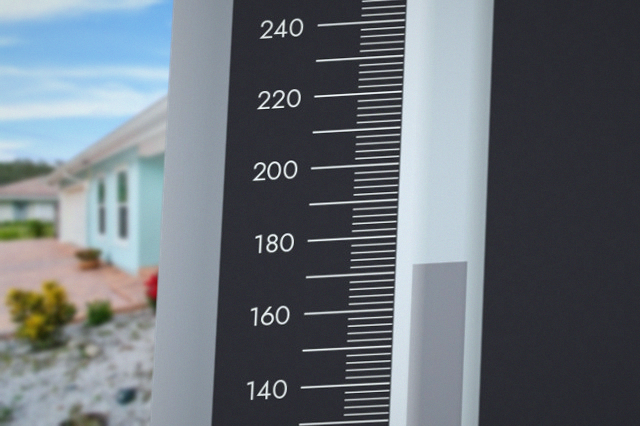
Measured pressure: 172,mmHg
